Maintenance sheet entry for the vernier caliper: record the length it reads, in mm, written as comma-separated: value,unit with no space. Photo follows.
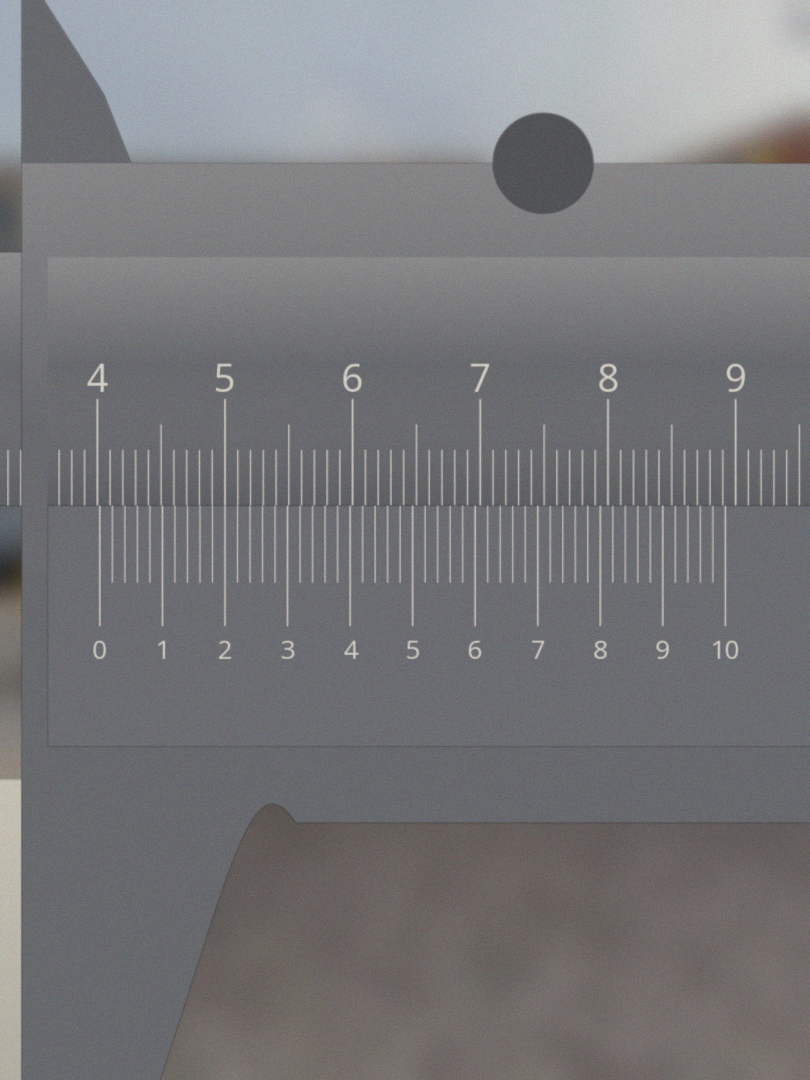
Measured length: 40.2,mm
